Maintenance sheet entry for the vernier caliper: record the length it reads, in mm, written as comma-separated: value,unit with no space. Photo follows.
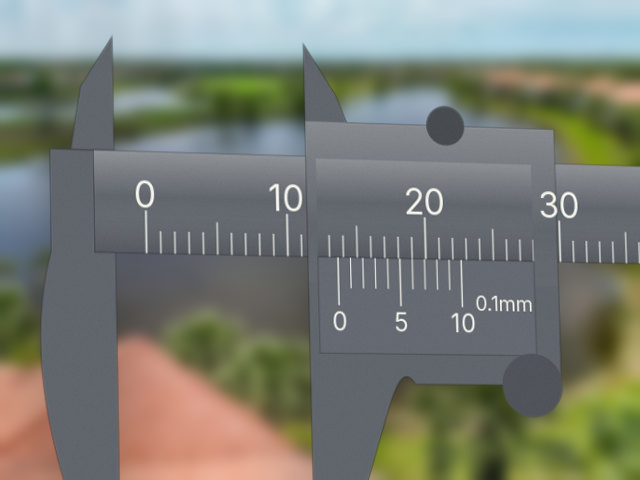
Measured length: 13.6,mm
